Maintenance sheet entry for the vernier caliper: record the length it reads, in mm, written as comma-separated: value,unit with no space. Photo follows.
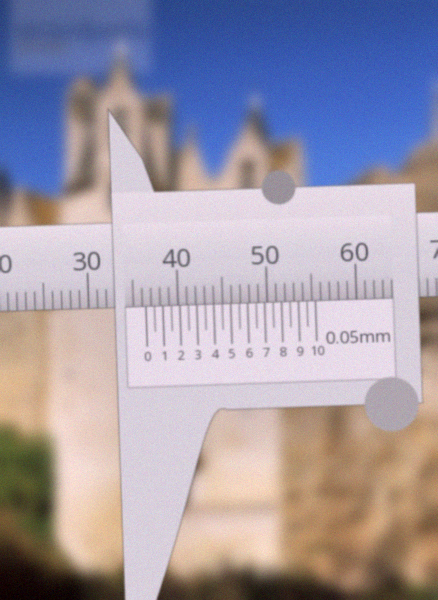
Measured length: 36.4,mm
